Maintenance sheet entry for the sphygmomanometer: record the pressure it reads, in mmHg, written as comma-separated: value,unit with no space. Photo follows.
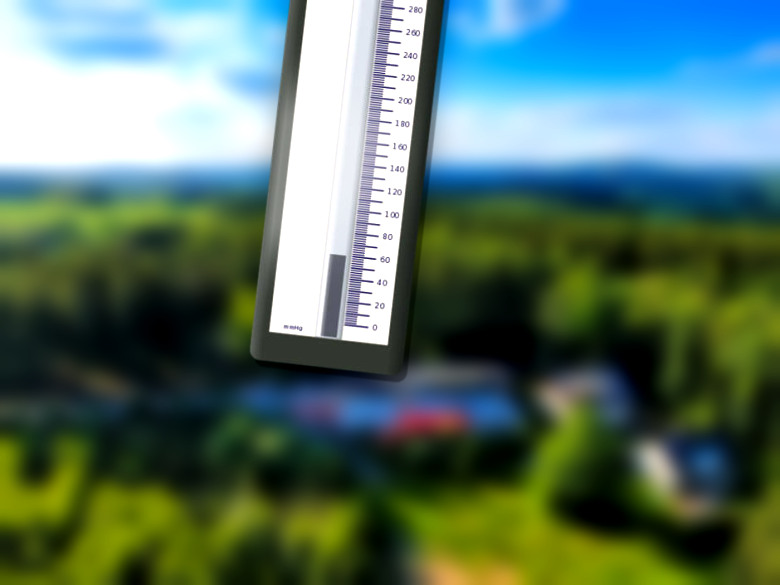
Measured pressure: 60,mmHg
